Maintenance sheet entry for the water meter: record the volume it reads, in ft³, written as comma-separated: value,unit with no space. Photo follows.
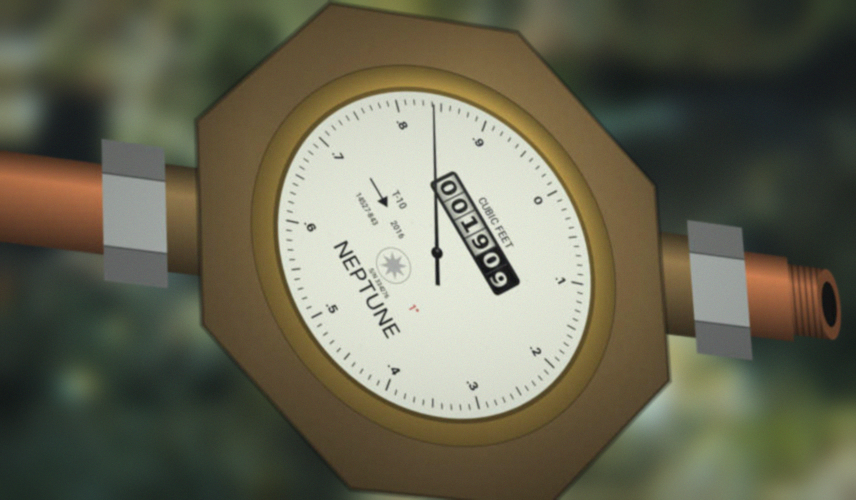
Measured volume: 1908.84,ft³
